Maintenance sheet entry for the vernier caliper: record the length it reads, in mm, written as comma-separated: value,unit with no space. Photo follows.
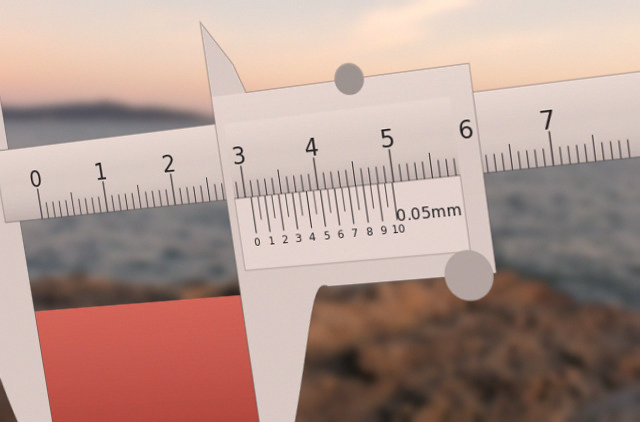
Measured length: 30.8,mm
